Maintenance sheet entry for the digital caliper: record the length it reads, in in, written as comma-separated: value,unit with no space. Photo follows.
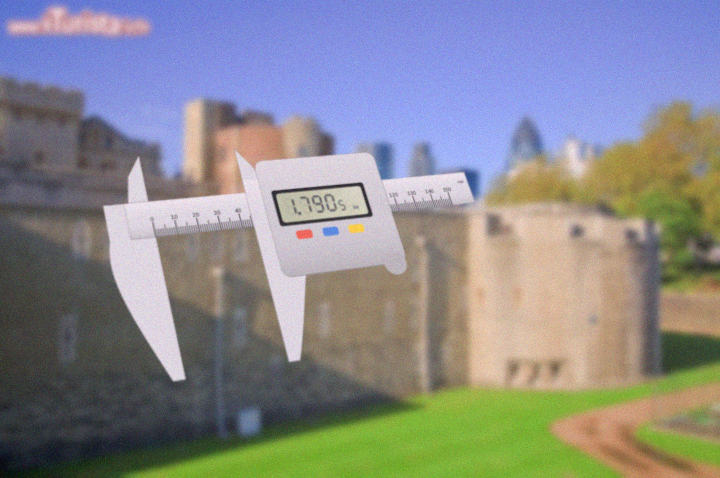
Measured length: 1.7905,in
